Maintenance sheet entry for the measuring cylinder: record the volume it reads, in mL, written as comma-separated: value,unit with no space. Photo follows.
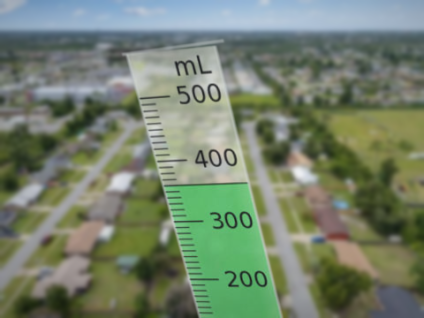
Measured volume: 360,mL
